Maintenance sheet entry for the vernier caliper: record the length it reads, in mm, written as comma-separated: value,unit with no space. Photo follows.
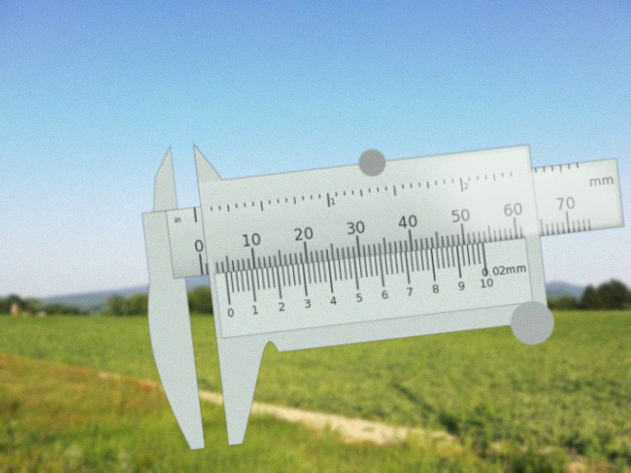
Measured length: 4.5,mm
